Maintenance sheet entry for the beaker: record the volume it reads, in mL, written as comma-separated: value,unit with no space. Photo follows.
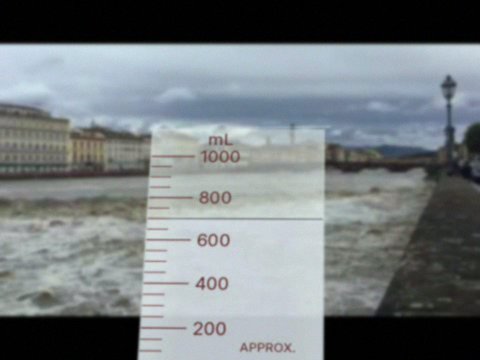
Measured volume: 700,mL
